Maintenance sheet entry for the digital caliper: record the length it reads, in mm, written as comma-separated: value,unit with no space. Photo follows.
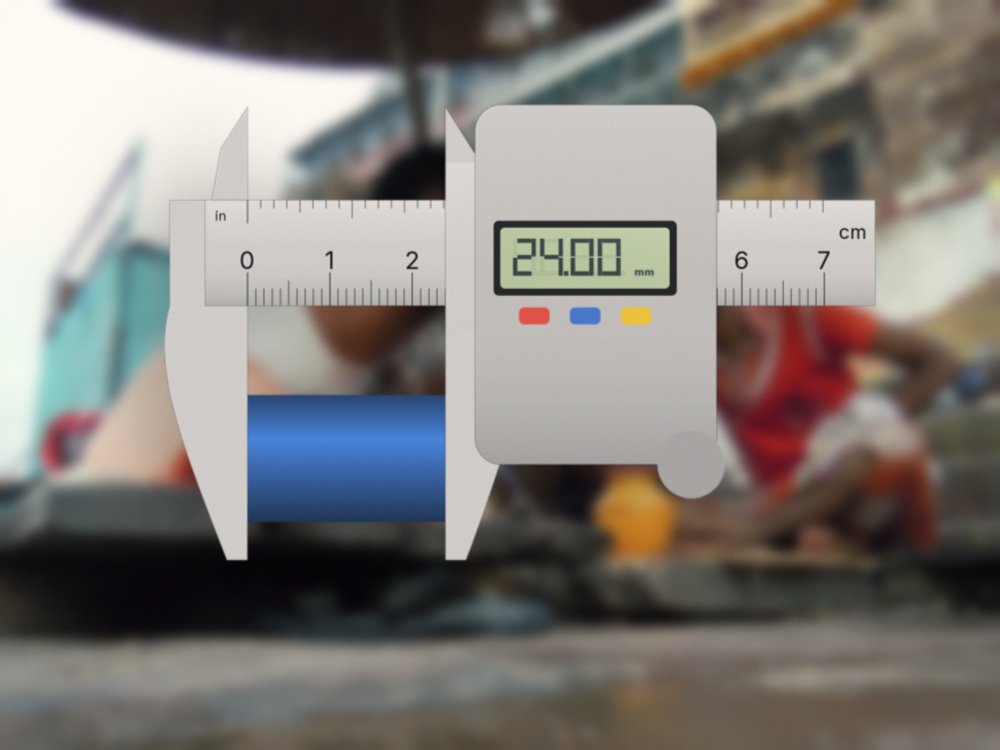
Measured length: 24.00,mm
